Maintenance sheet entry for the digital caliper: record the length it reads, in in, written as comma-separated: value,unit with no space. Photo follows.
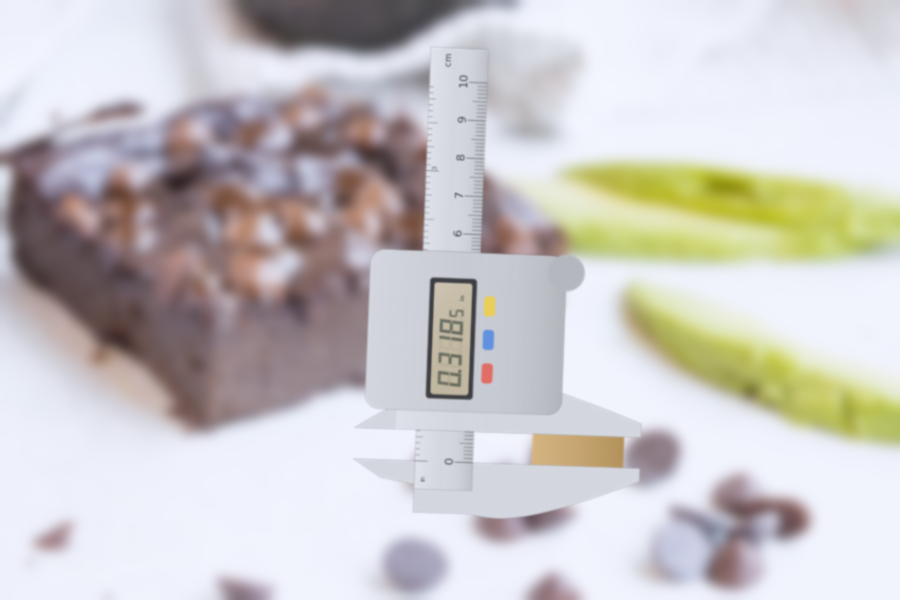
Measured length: 0.3185,in
